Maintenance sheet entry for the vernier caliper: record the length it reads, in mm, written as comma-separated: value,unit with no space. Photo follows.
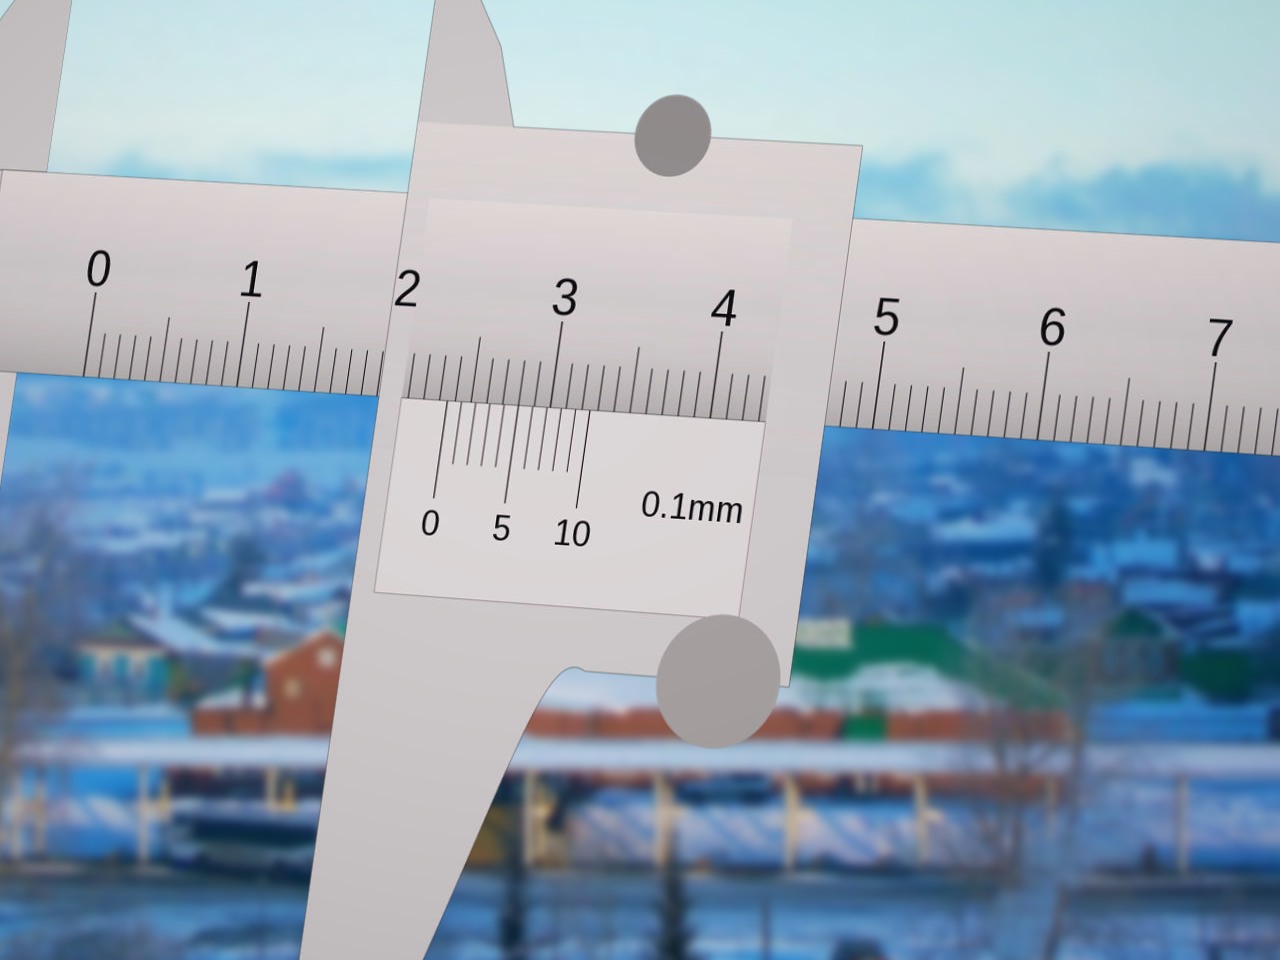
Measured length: 23.5,mm
